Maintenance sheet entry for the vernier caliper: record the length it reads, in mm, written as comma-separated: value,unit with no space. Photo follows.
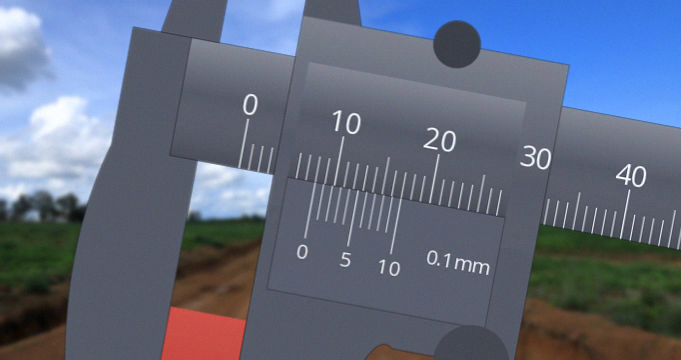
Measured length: 8.0,mm
